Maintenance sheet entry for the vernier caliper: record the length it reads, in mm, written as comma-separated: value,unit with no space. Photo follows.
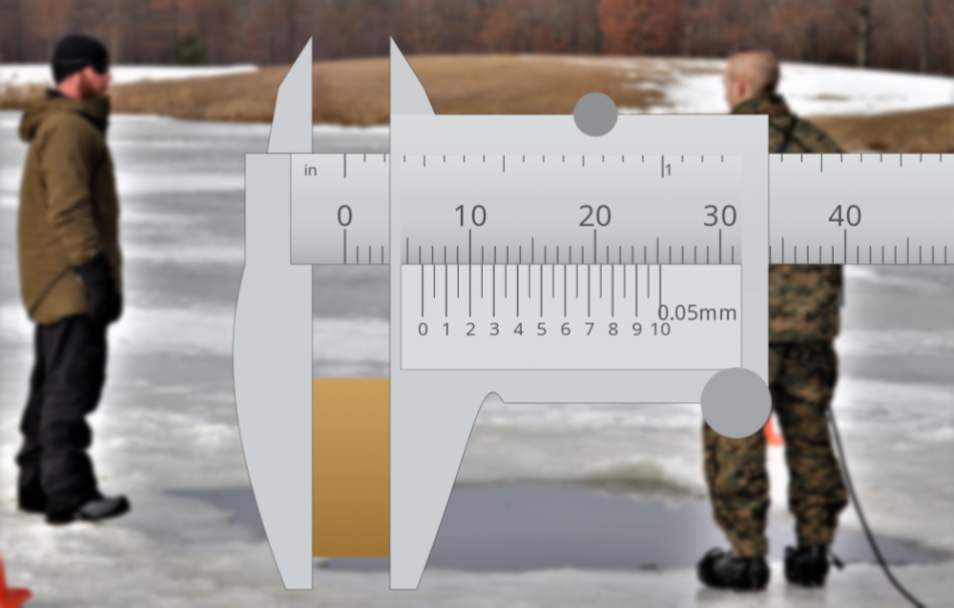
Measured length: 6.2,mm
